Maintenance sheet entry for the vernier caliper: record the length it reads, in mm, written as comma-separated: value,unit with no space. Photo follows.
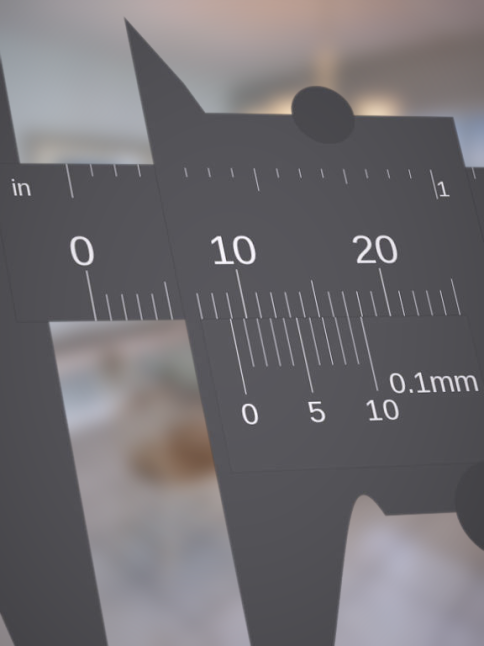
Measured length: 8.9,mm
